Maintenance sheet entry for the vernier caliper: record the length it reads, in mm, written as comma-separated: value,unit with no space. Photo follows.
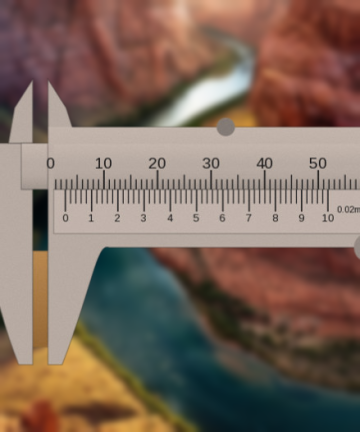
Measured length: 2.8,mm
